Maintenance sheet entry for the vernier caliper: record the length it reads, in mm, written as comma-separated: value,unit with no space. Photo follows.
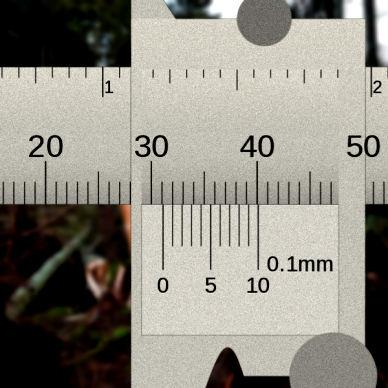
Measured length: 31.1,mm
